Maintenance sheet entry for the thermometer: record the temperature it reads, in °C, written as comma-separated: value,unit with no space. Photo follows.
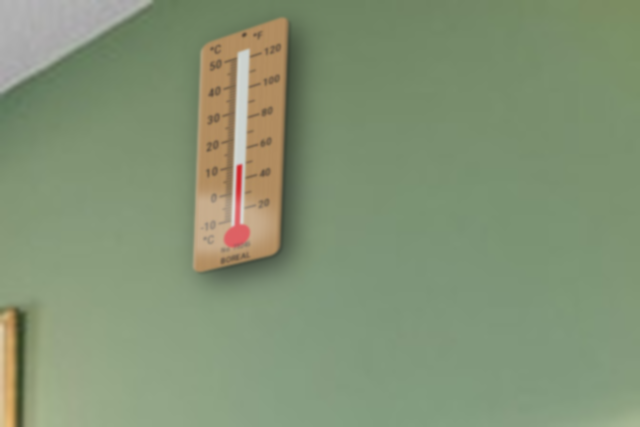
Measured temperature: 10,°C
